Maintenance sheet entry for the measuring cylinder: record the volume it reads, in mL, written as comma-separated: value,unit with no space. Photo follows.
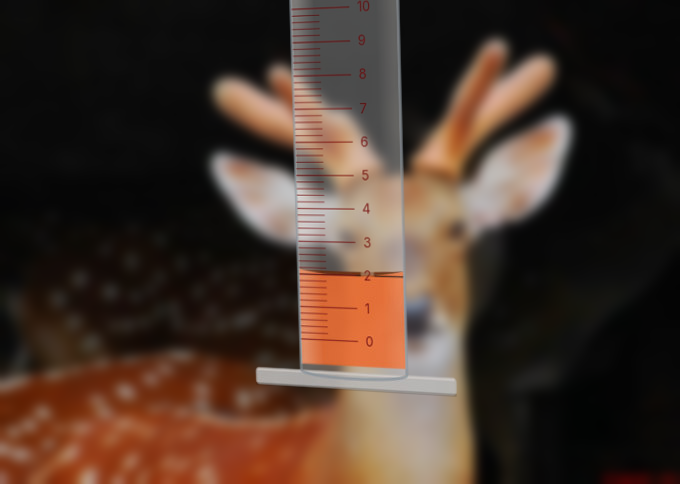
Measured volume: 2,mL
